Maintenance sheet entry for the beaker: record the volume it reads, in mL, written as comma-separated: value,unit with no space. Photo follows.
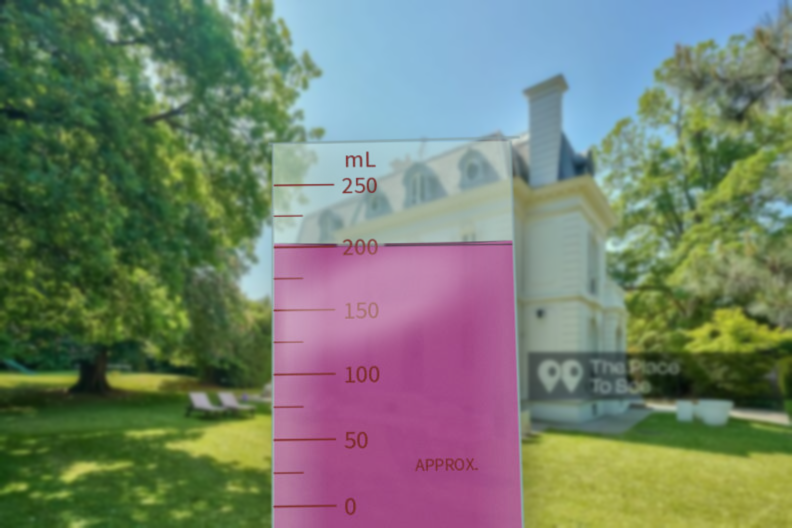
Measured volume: 200,mL
